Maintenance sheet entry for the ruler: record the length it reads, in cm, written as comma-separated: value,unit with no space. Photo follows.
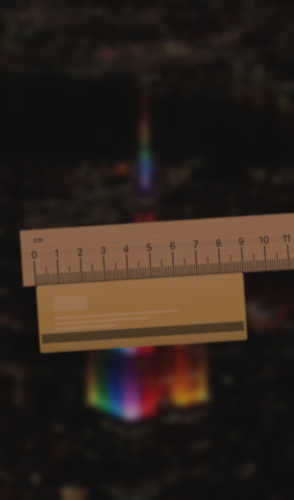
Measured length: 9,cm
